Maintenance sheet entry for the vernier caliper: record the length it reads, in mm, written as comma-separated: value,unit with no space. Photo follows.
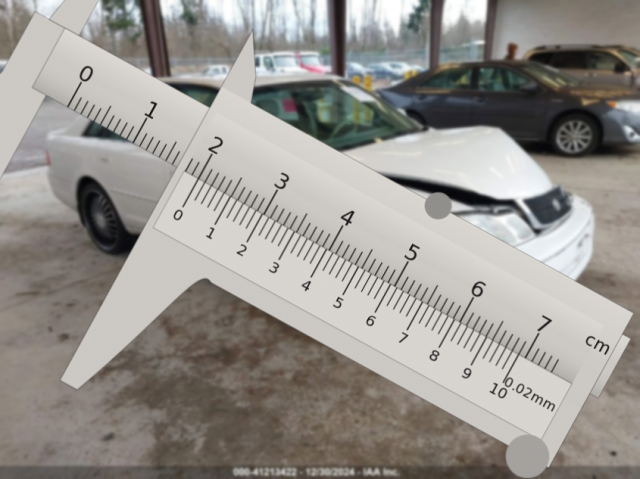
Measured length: 20.0,mm
